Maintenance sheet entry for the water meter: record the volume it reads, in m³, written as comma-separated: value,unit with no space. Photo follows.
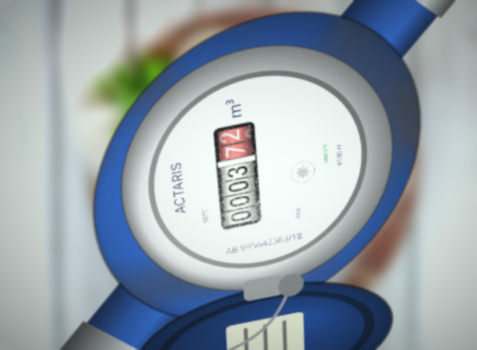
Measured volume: 3.72,m³
